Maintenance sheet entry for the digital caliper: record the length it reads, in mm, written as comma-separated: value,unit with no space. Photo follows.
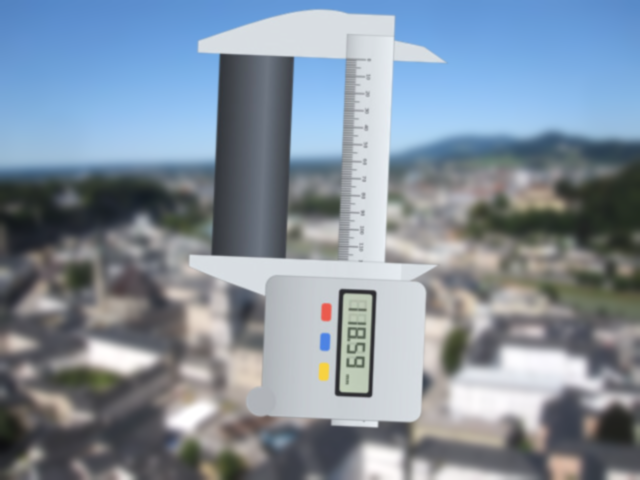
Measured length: 118.59,mm
